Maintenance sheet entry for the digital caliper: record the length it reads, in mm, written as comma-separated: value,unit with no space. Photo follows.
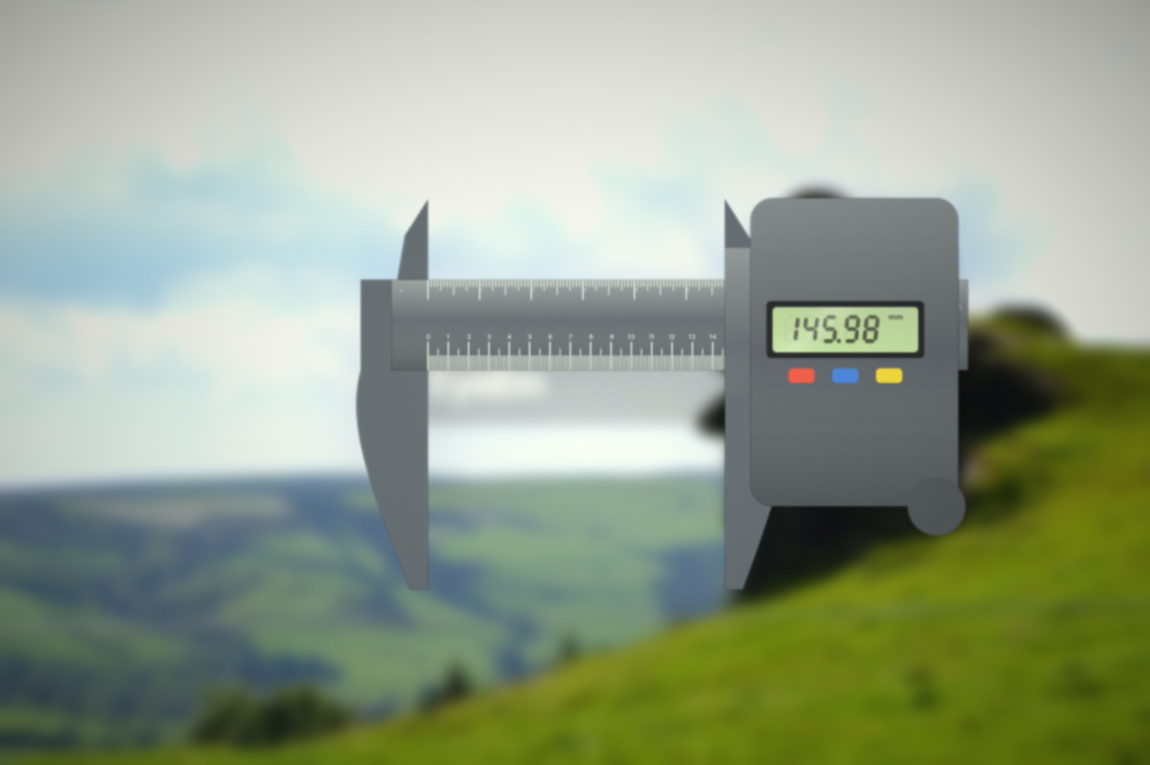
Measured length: 145.98,mm
